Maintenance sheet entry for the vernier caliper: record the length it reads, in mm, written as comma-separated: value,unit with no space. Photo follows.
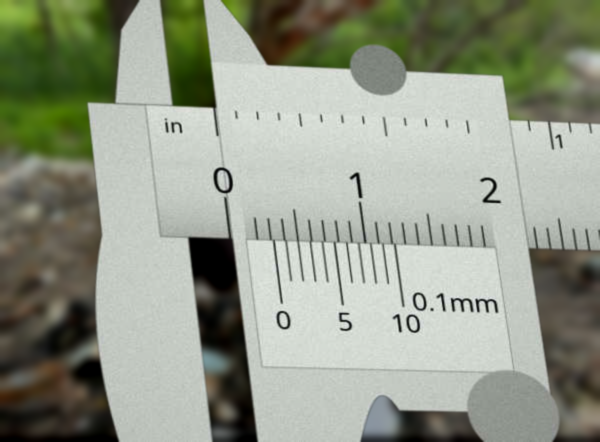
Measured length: 3.2,mm
